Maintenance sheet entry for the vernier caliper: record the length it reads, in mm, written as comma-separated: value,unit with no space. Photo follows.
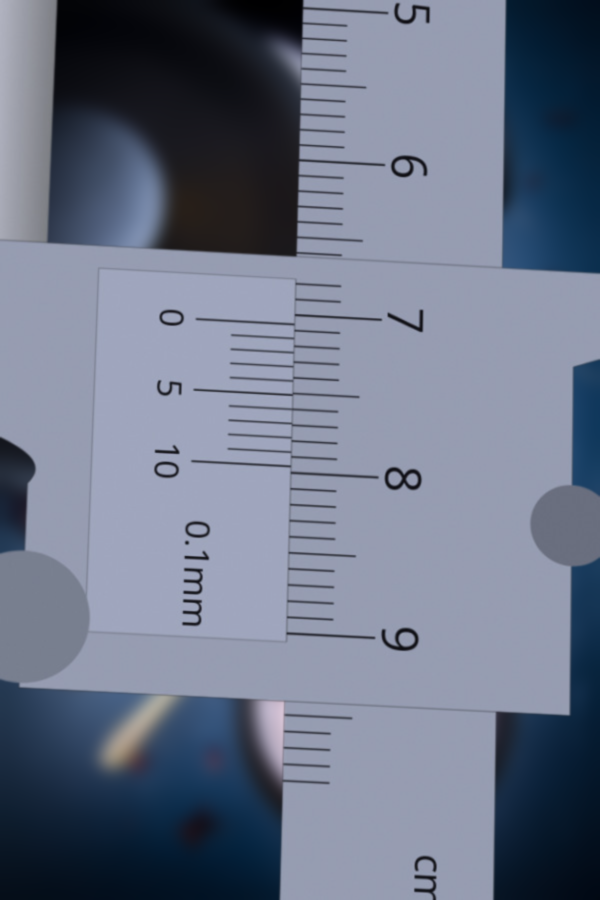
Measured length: 70.6,mm
